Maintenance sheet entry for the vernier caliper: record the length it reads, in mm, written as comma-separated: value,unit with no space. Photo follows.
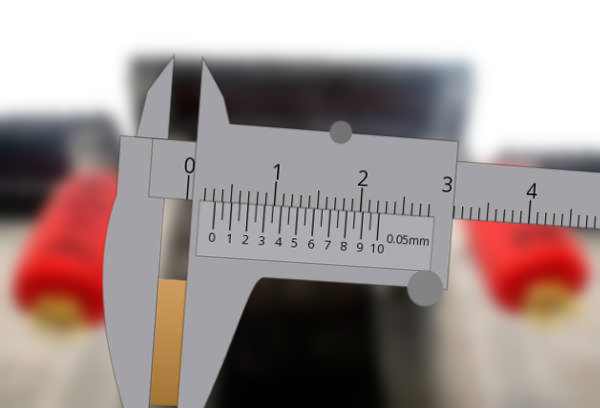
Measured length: 3.2,mm
